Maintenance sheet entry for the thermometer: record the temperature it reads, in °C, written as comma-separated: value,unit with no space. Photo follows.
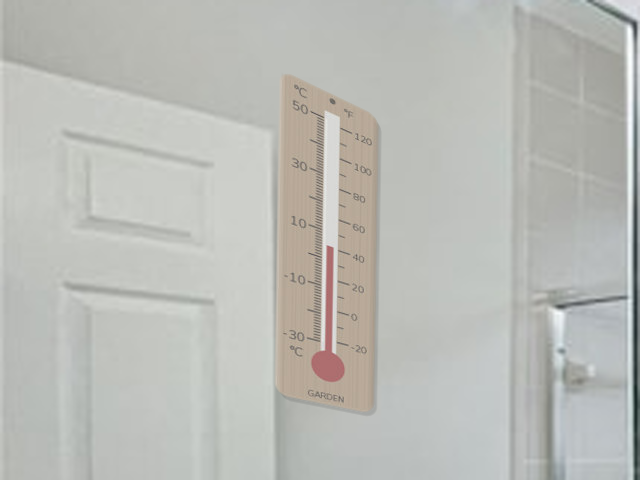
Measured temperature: 5,°C
